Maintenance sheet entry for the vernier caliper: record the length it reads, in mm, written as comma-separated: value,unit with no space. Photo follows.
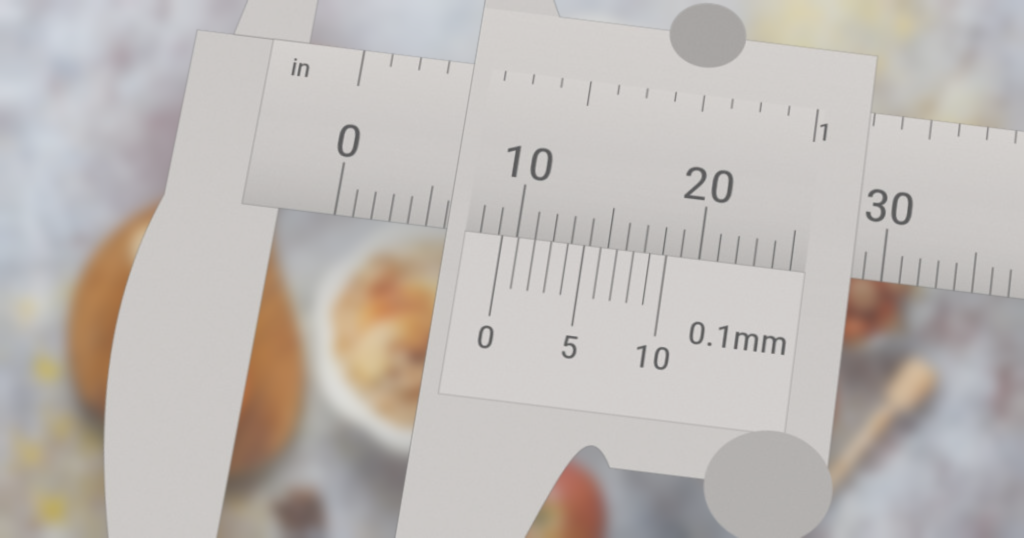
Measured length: 9.2,mm
